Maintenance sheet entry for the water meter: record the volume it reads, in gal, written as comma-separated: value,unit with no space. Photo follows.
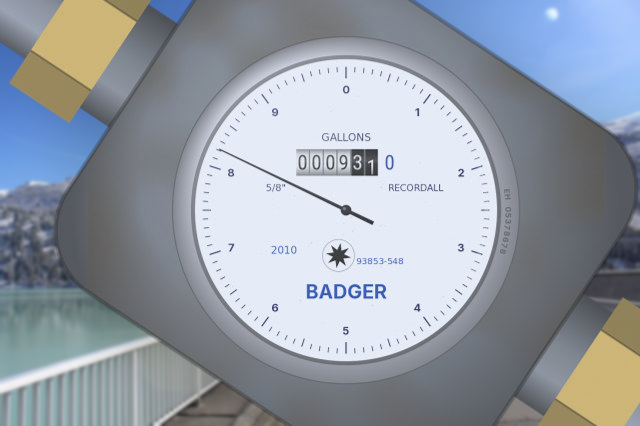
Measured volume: 9308.2,gal
